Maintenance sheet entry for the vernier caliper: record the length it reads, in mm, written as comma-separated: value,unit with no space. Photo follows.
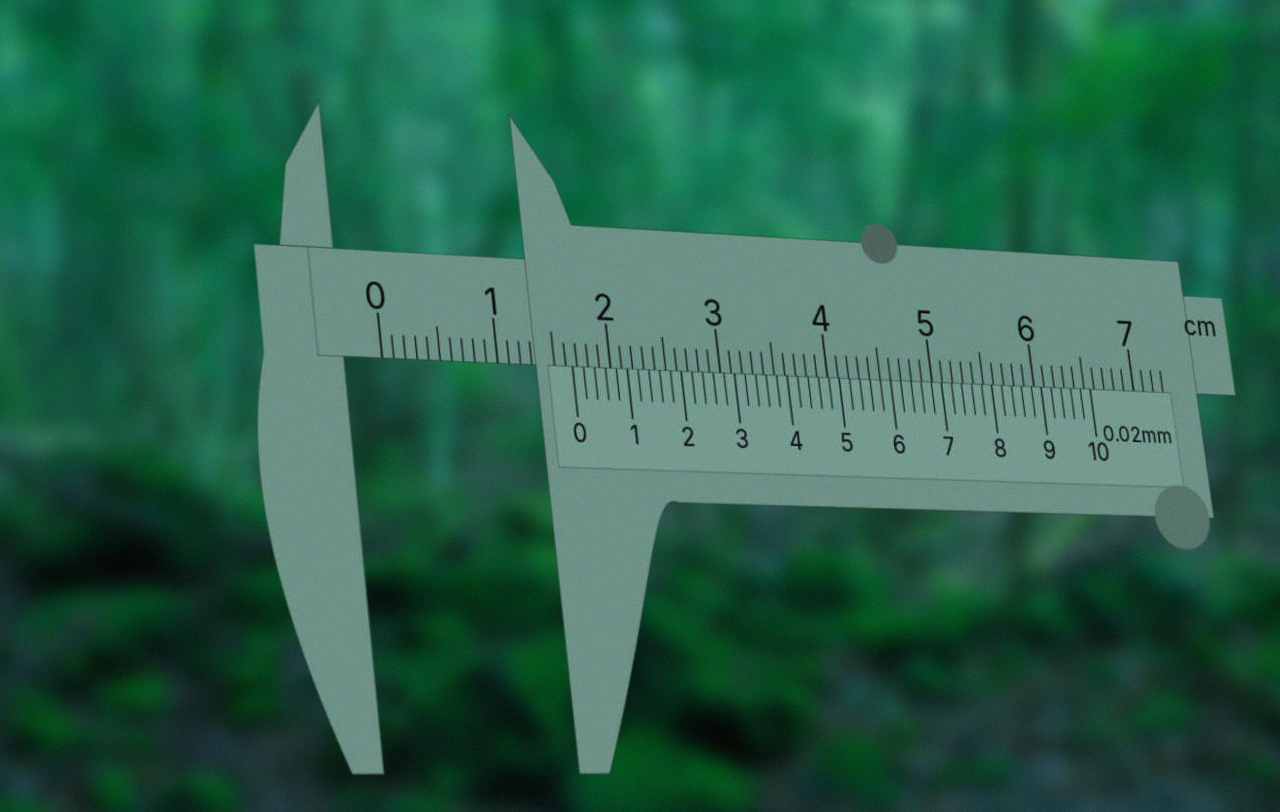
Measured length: 16.6,mm
